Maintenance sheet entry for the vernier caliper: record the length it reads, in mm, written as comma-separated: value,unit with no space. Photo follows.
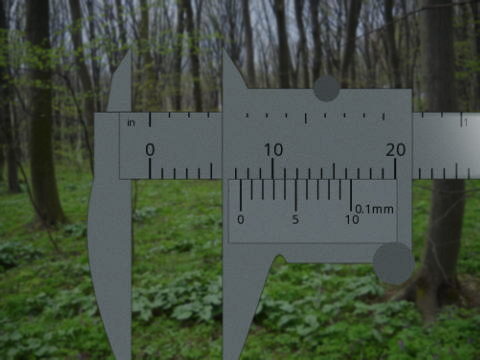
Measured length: 7.4,mm
